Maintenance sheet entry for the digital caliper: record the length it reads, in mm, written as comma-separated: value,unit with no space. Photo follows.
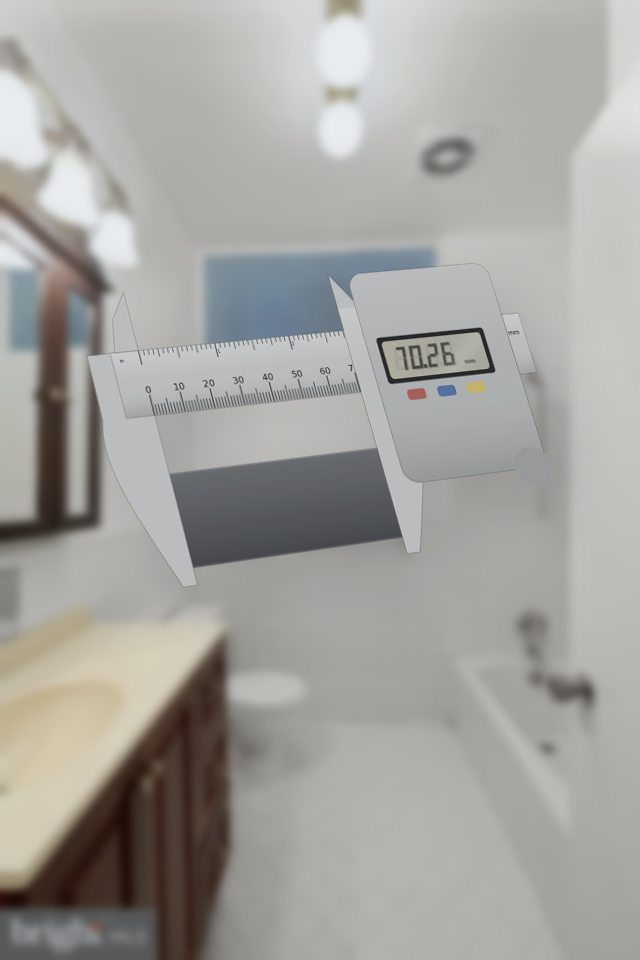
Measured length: 70.26,mm
